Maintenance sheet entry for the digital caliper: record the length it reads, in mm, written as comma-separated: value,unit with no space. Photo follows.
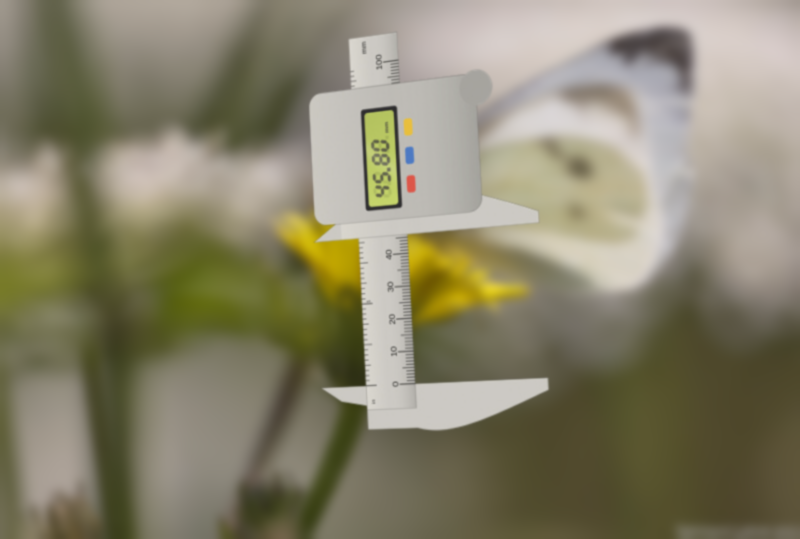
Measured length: 45.80,mm
